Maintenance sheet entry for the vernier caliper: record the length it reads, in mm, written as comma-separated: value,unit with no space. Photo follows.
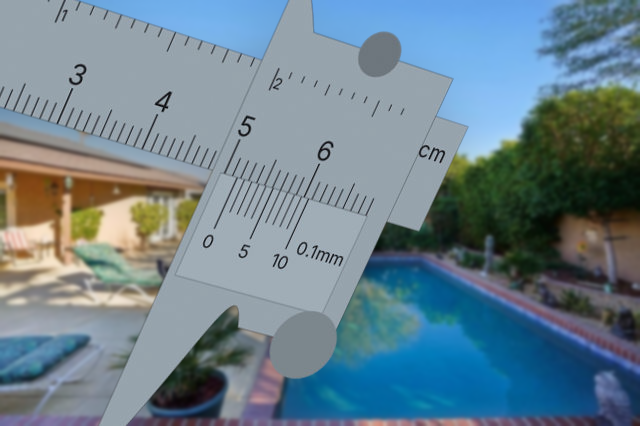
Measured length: 51.6,mm
